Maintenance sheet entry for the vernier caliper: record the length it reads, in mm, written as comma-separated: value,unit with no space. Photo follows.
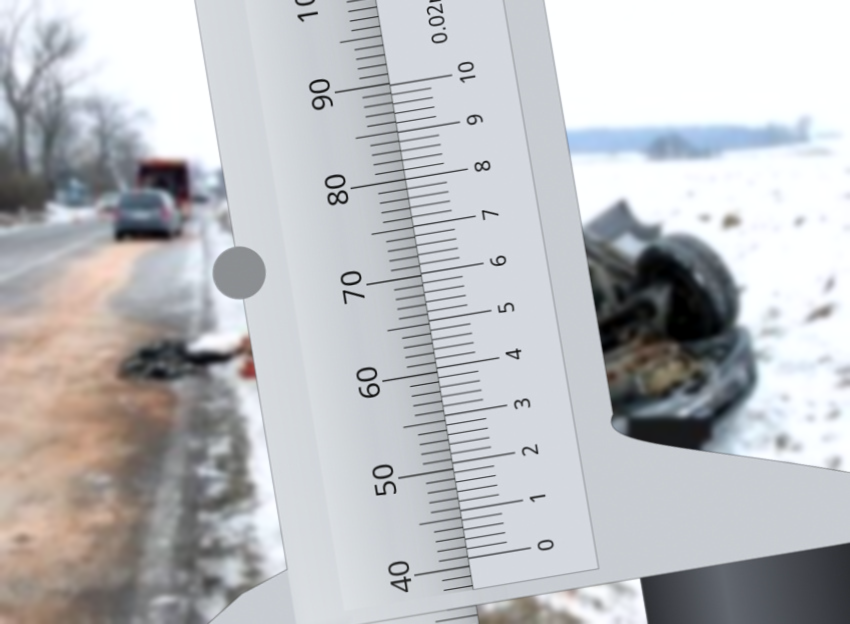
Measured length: 40.8,mm
